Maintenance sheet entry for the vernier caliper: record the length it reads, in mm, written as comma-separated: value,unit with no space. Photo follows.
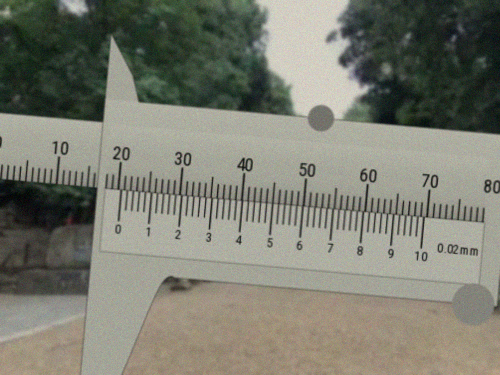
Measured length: 20.5,mm
